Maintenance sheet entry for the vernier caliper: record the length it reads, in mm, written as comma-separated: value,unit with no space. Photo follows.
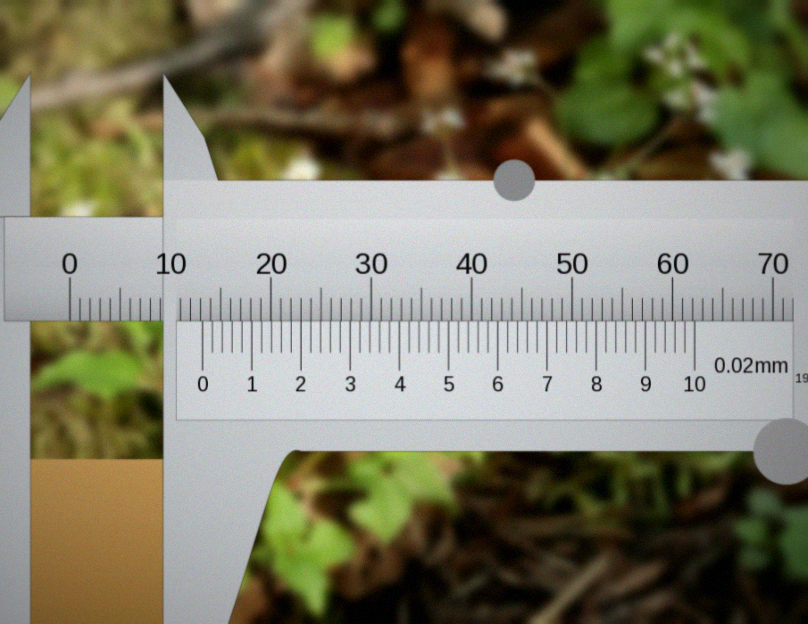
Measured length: 13.2,mm
